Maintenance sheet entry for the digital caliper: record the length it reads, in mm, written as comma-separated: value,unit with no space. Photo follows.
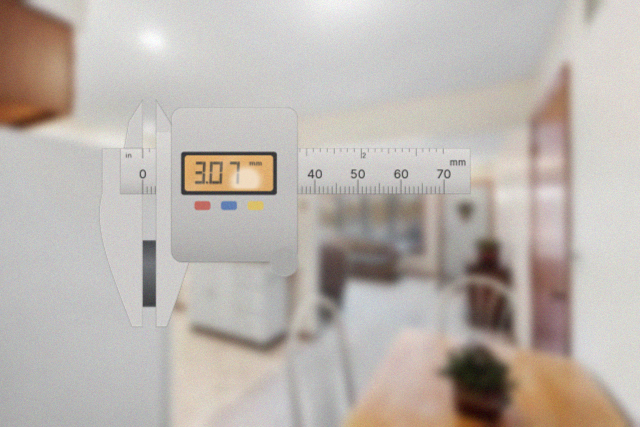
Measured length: 3.07,mm
